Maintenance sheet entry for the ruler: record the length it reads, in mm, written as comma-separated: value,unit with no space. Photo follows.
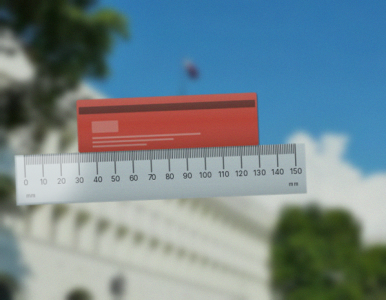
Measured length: 100,mm
